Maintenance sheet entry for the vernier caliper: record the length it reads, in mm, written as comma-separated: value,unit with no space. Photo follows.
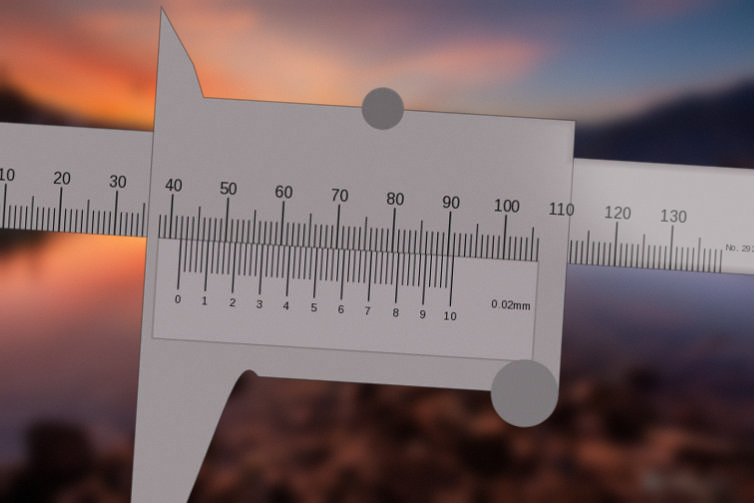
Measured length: 42.0,mm
